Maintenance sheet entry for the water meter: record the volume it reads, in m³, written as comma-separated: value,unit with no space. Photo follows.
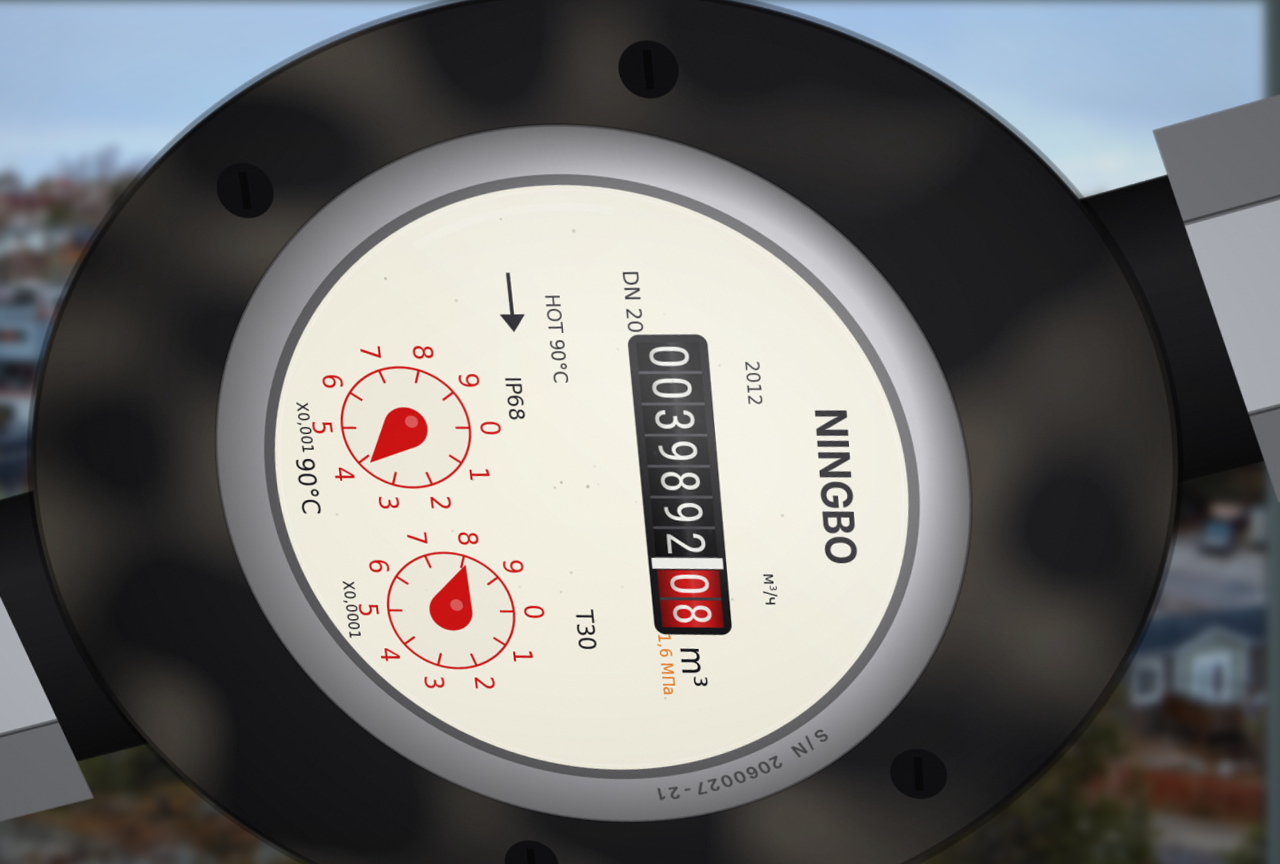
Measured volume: 39892.0838,m³
